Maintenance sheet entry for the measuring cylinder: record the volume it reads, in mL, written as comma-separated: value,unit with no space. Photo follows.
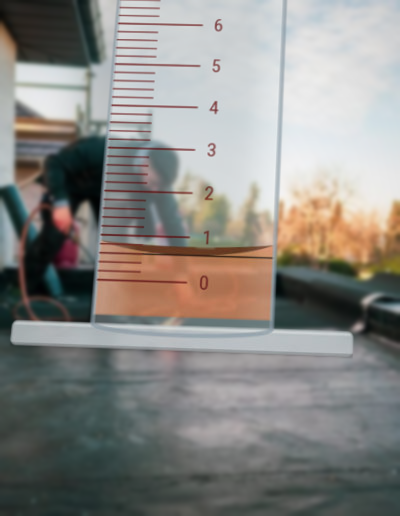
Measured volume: 0.6,mL
